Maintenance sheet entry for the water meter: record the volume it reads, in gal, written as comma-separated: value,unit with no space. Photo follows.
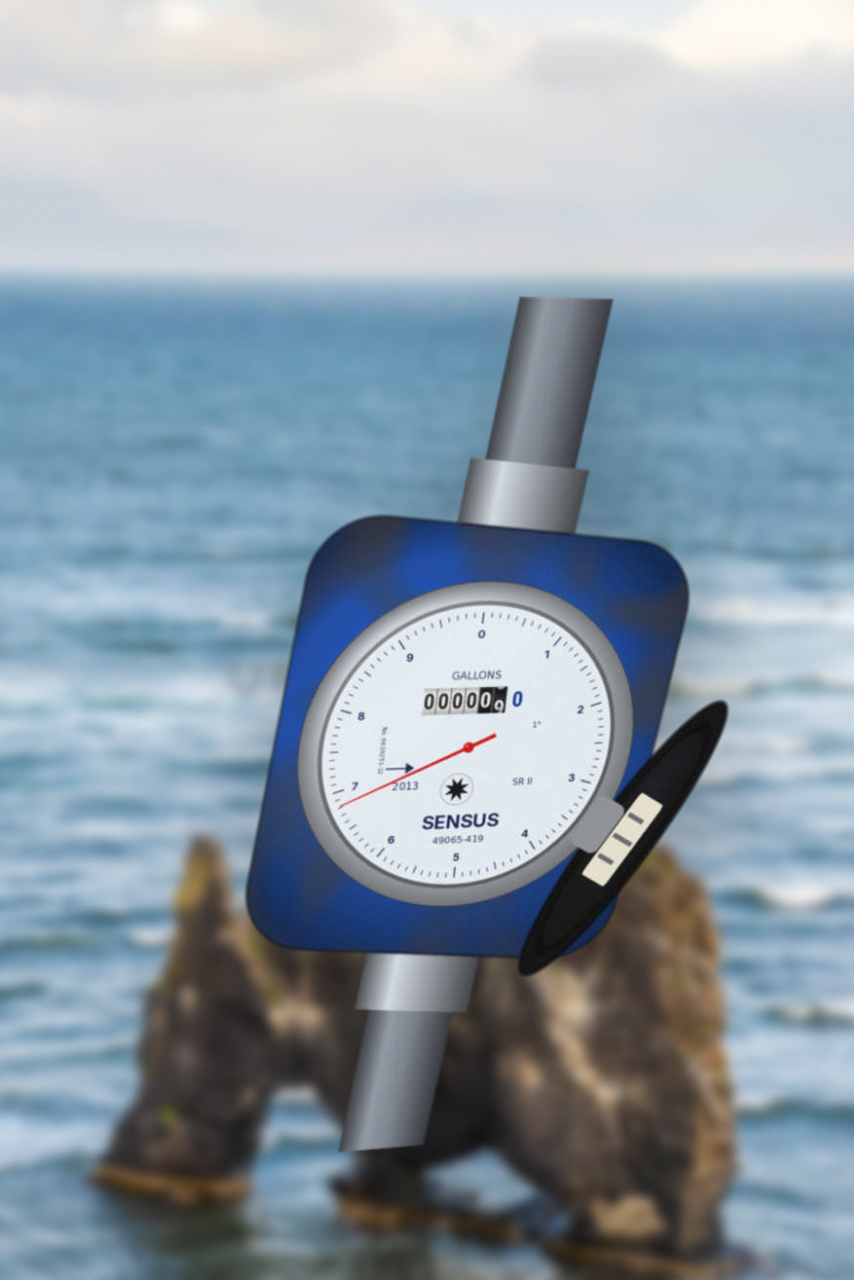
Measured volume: 86.8,gal
